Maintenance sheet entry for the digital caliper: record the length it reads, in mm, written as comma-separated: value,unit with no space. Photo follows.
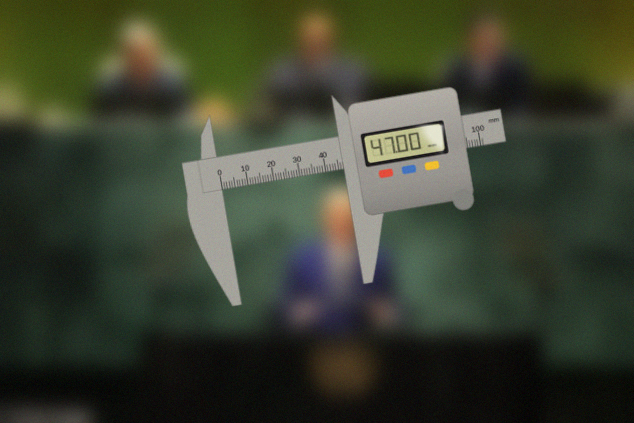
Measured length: 47.00,mm
